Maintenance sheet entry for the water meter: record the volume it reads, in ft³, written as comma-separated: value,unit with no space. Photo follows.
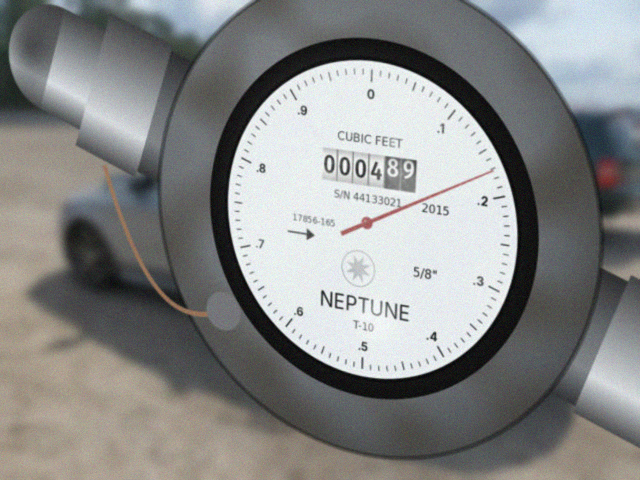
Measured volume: 489.17,ft³
